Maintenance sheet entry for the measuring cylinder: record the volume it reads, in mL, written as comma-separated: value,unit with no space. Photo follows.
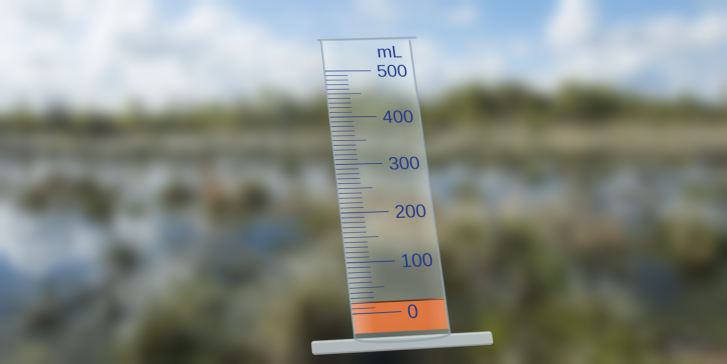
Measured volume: 20,mL
